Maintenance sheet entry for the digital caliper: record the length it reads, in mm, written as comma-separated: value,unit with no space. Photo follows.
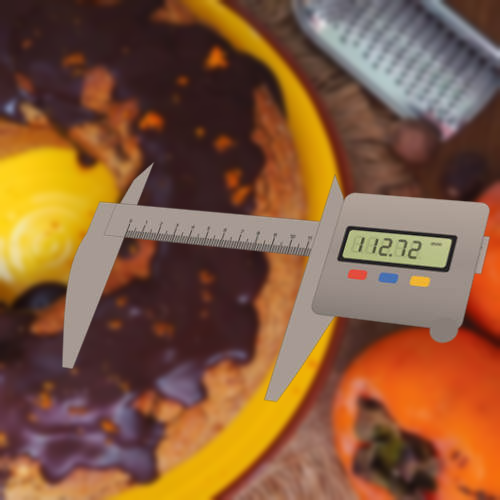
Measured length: 112.72,mm
